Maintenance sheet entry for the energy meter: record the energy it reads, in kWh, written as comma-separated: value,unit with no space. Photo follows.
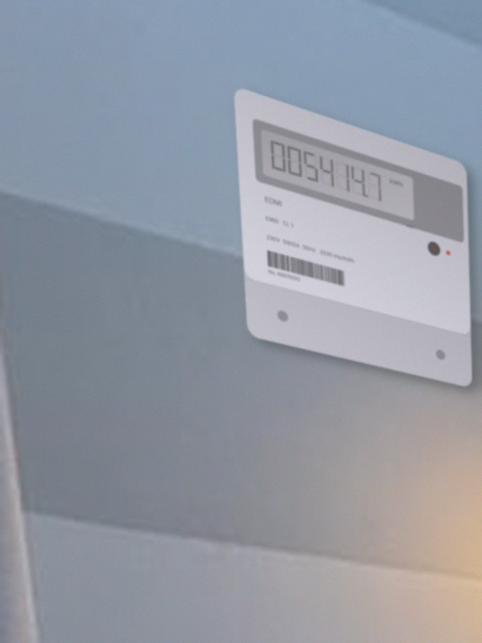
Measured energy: 5414.7,kWh
